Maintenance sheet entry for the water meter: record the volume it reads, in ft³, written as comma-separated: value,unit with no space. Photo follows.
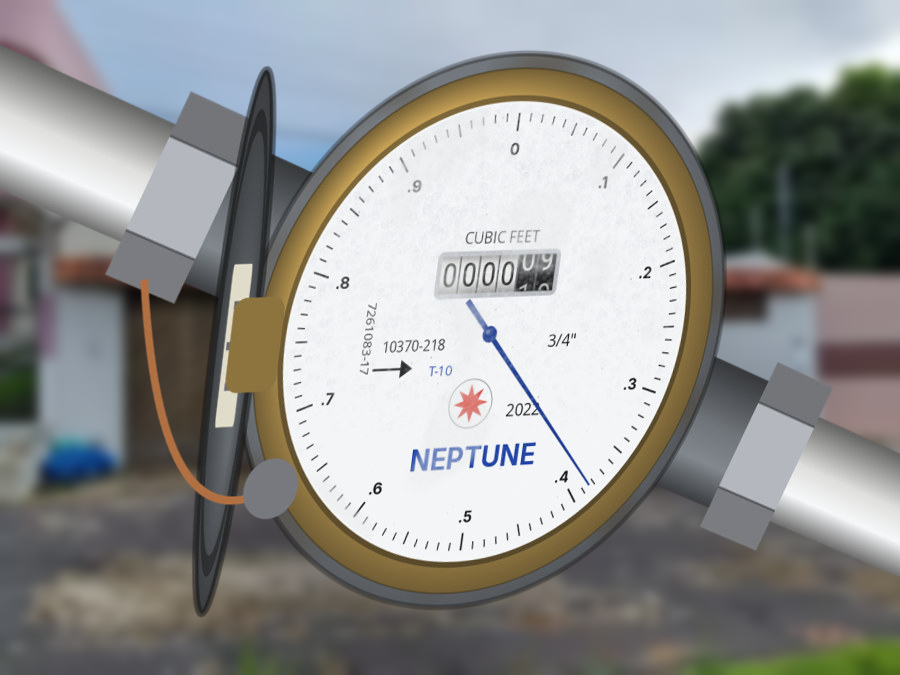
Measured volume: 9.38,ft³
